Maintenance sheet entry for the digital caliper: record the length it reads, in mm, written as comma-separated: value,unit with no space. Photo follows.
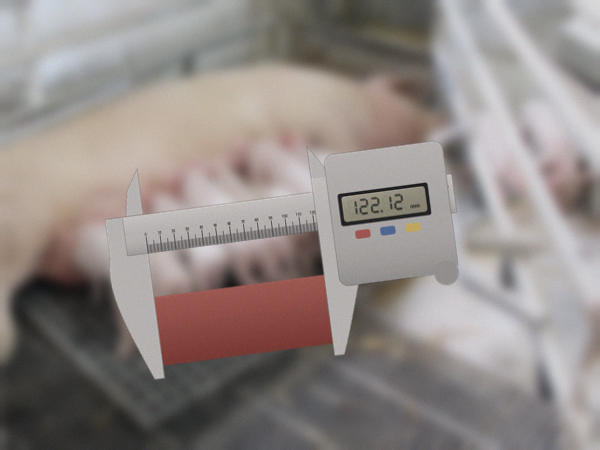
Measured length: 122.12,mm
